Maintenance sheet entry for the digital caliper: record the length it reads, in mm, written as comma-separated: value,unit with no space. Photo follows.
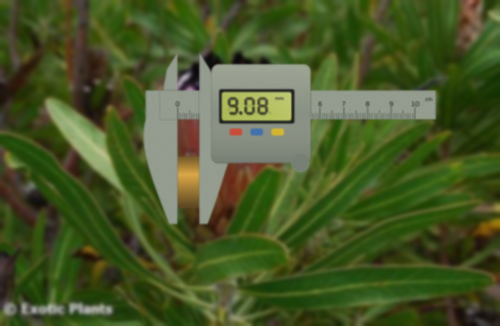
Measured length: 9.08,mm
